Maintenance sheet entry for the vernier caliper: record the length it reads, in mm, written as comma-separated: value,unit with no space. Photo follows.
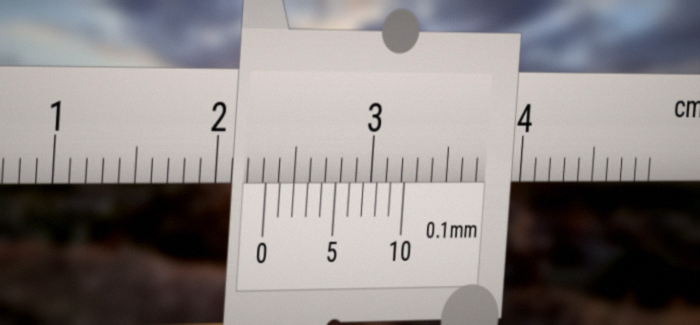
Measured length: 23.2,mm
